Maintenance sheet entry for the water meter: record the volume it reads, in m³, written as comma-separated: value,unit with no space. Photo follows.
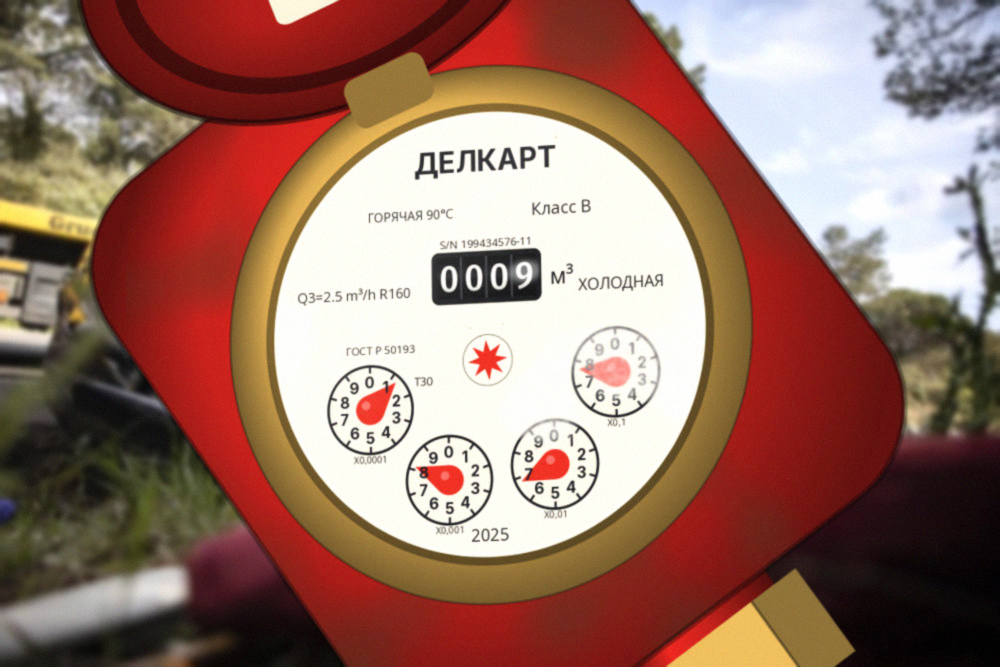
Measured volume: 9.7681,m³
